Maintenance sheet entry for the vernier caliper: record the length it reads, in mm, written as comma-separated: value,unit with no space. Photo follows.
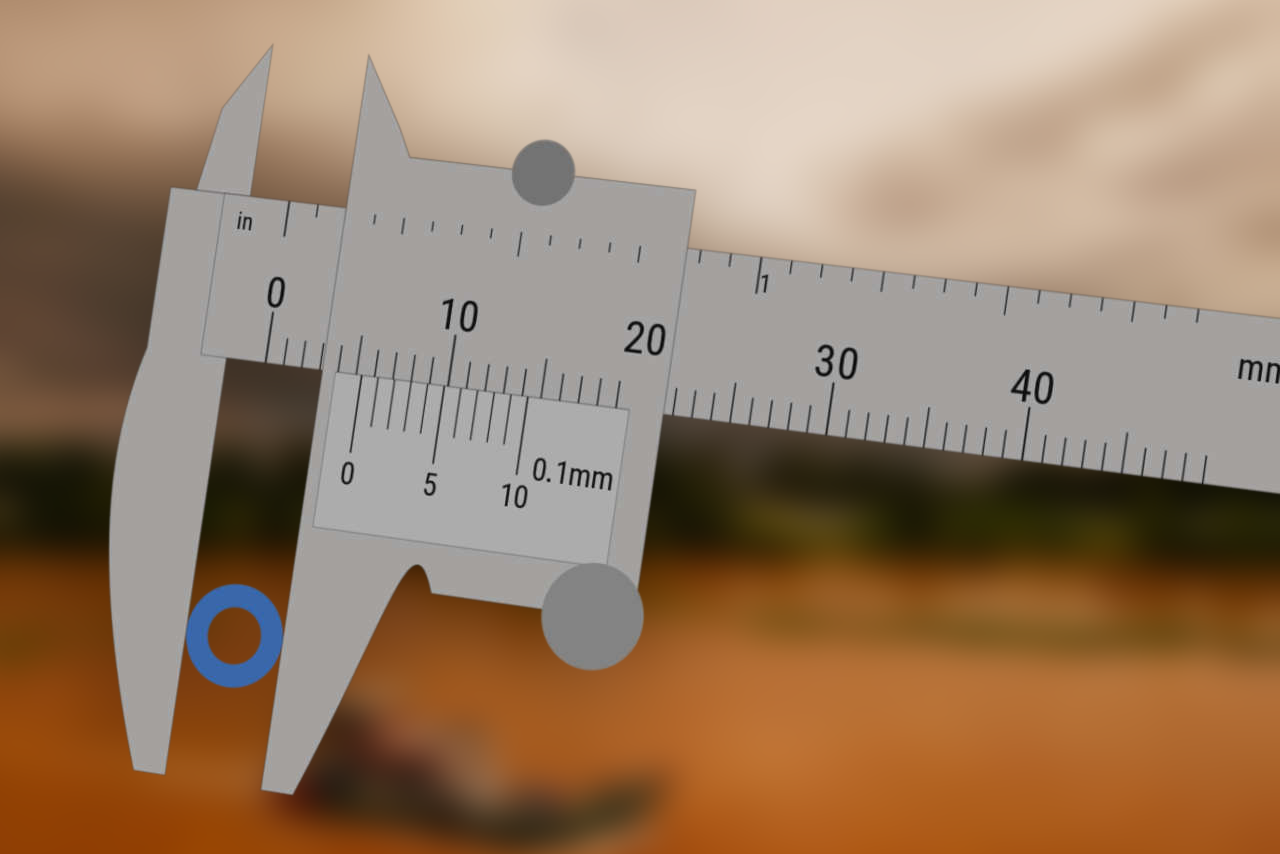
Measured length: 5.3,mm
